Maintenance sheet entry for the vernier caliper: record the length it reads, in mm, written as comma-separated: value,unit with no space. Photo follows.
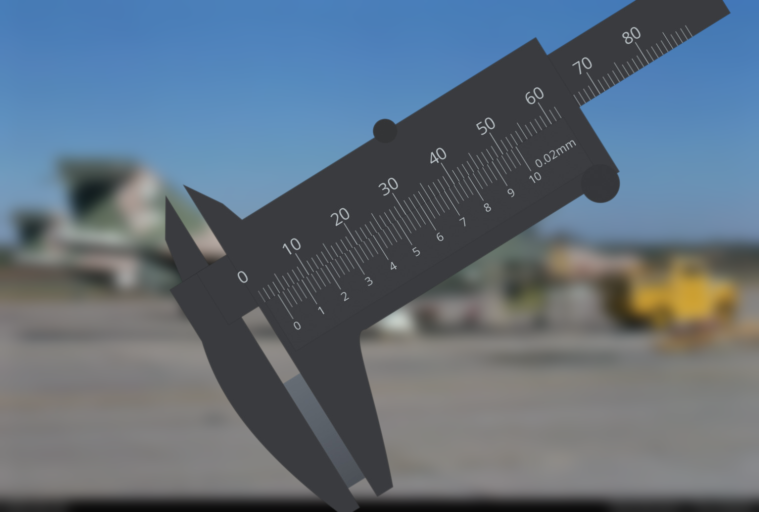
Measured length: 3.6,mm
